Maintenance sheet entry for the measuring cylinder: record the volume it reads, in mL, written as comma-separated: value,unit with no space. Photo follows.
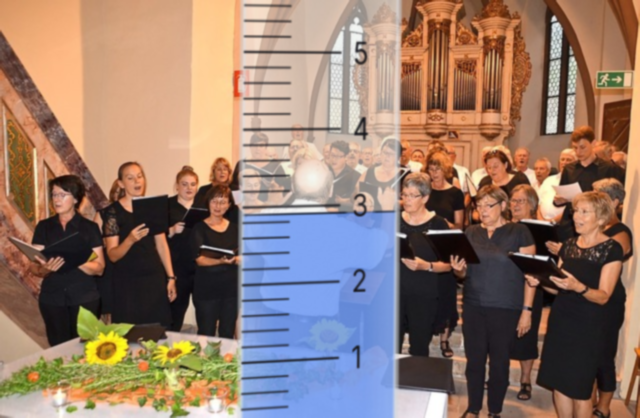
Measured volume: 2.9,mL
